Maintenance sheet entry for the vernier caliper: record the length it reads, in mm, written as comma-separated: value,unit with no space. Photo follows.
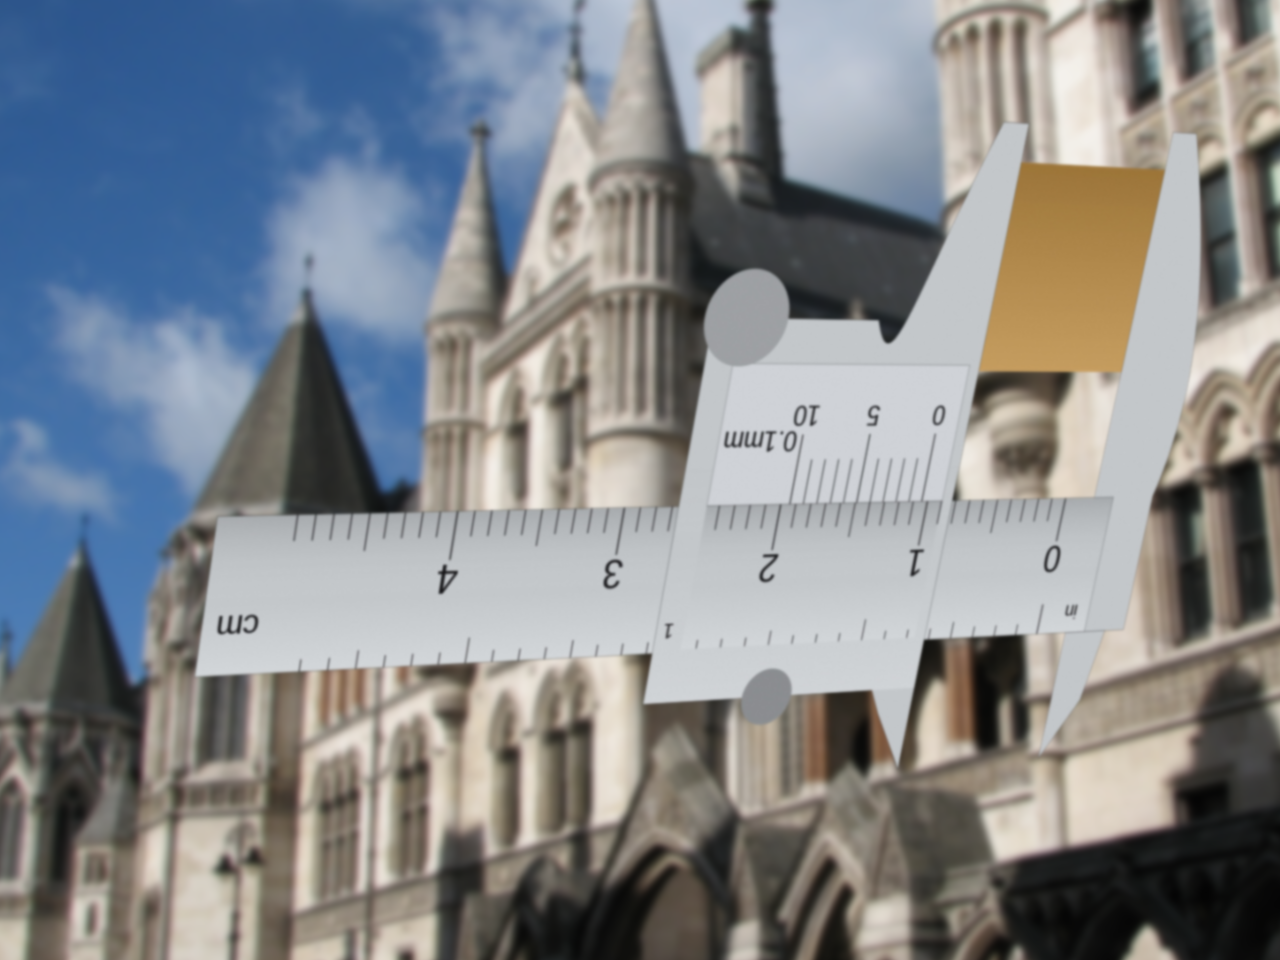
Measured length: 10.4,mm
